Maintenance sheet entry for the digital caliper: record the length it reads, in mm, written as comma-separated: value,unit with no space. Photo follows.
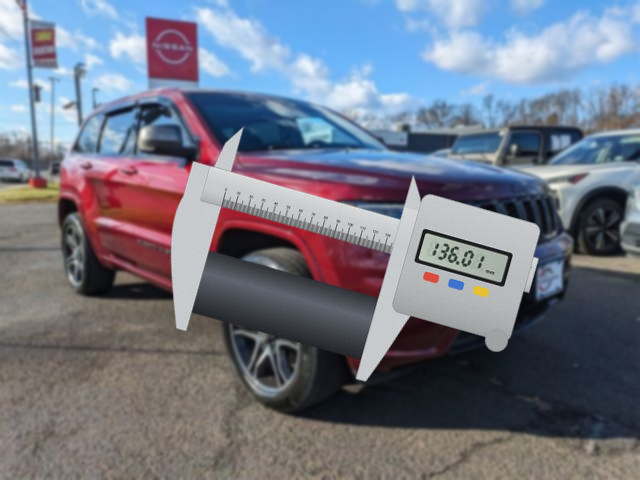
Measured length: 136.01,mm
